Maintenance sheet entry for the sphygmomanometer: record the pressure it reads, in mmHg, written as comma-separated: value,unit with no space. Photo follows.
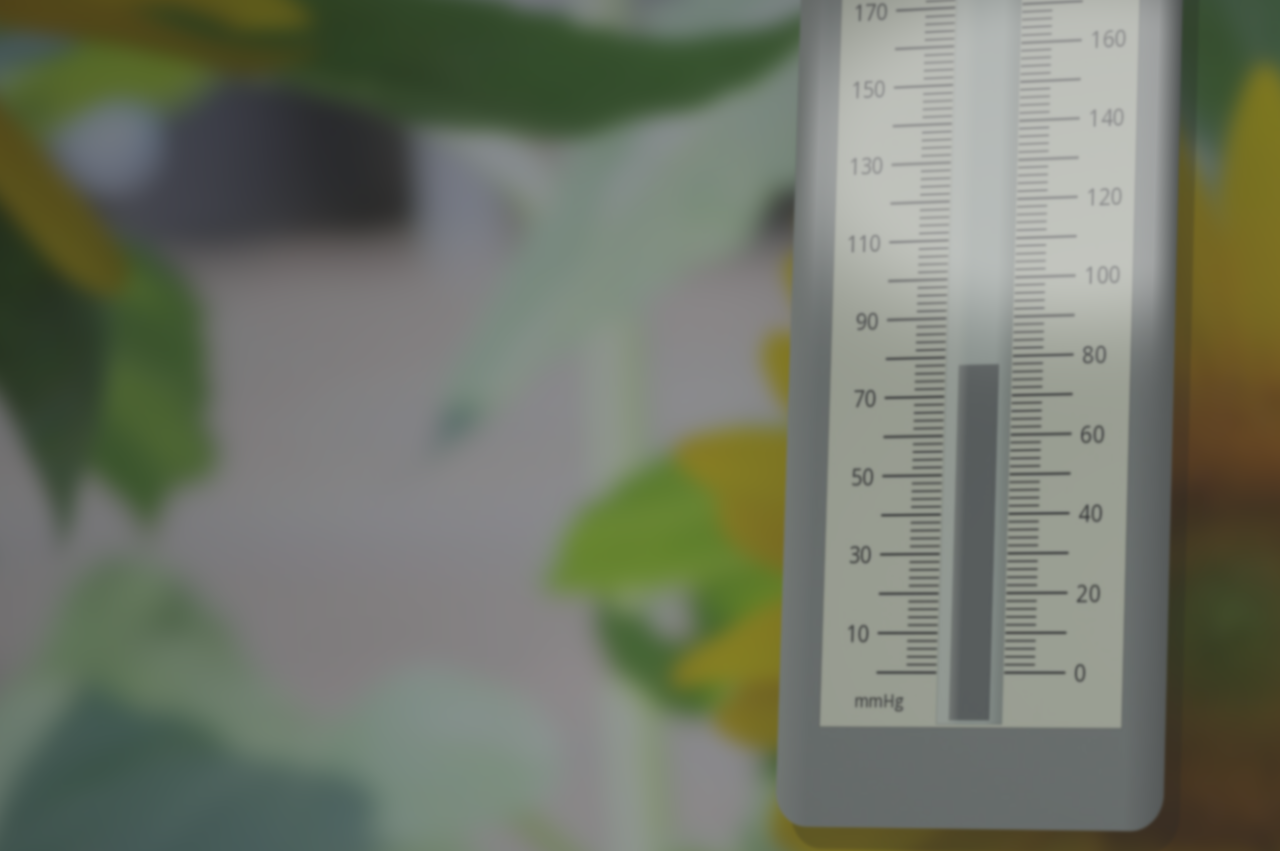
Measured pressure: 78,mmHg
